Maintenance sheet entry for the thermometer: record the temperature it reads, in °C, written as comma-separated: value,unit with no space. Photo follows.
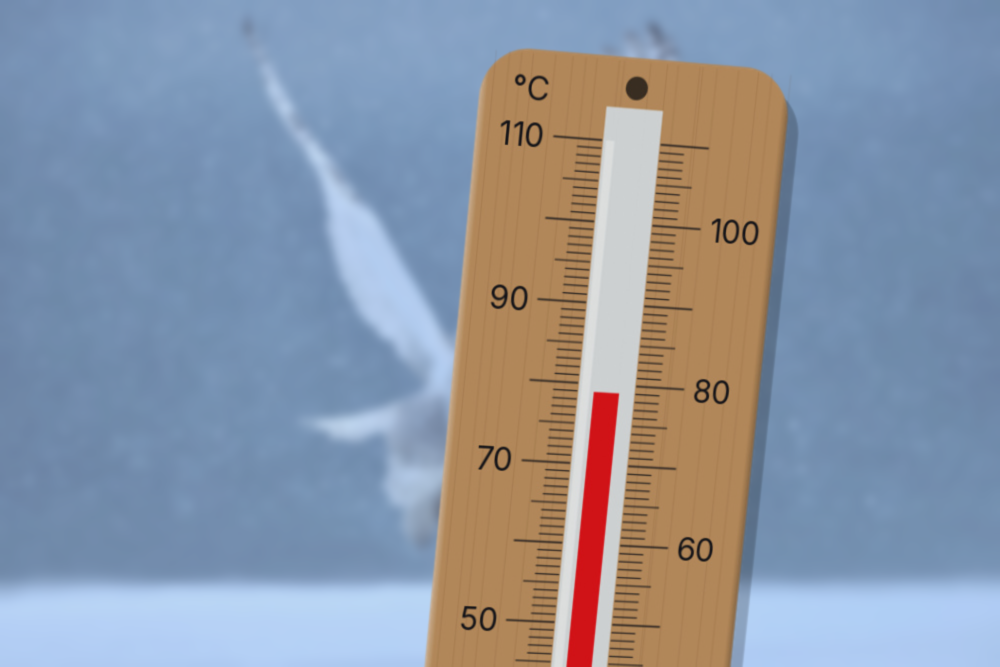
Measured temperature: 79,°C
